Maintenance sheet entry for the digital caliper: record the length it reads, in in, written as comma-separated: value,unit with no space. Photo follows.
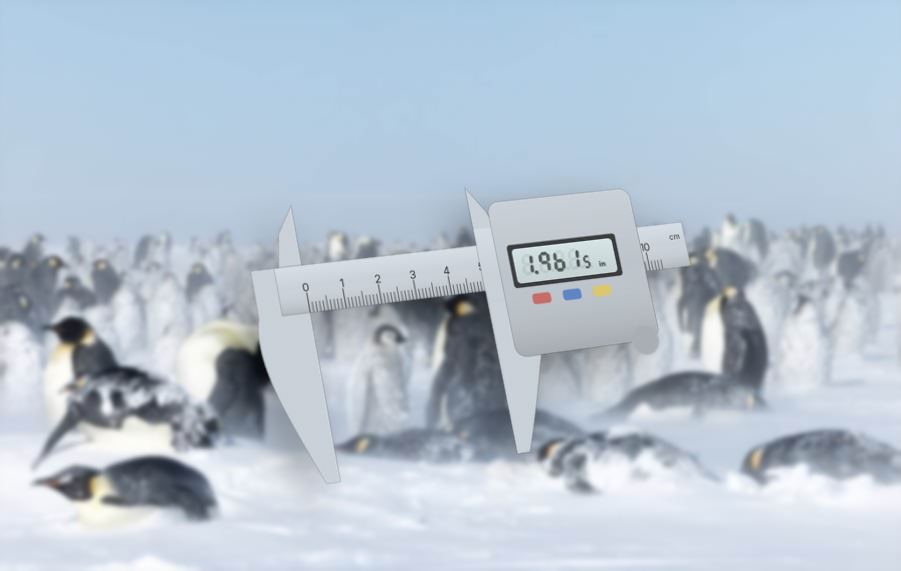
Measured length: 1.9615,in
